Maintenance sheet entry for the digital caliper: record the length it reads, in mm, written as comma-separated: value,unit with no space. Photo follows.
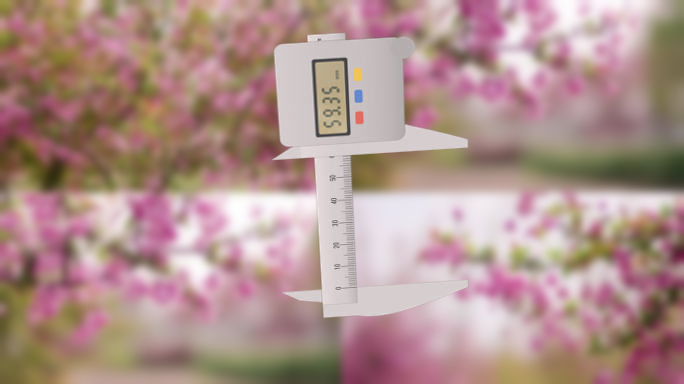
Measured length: 59.35,mm
